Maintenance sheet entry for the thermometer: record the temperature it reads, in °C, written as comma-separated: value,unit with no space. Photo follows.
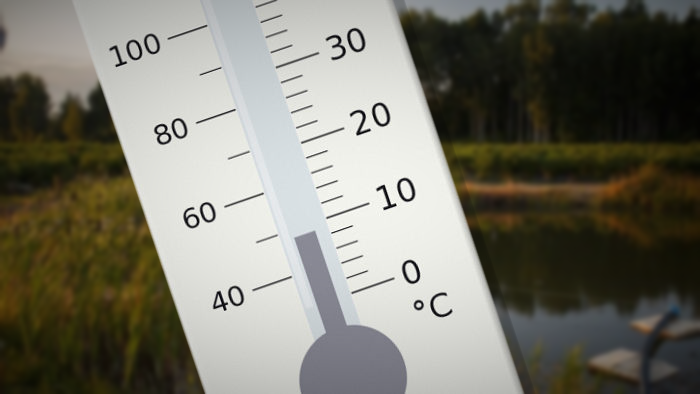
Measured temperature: 9,°C
